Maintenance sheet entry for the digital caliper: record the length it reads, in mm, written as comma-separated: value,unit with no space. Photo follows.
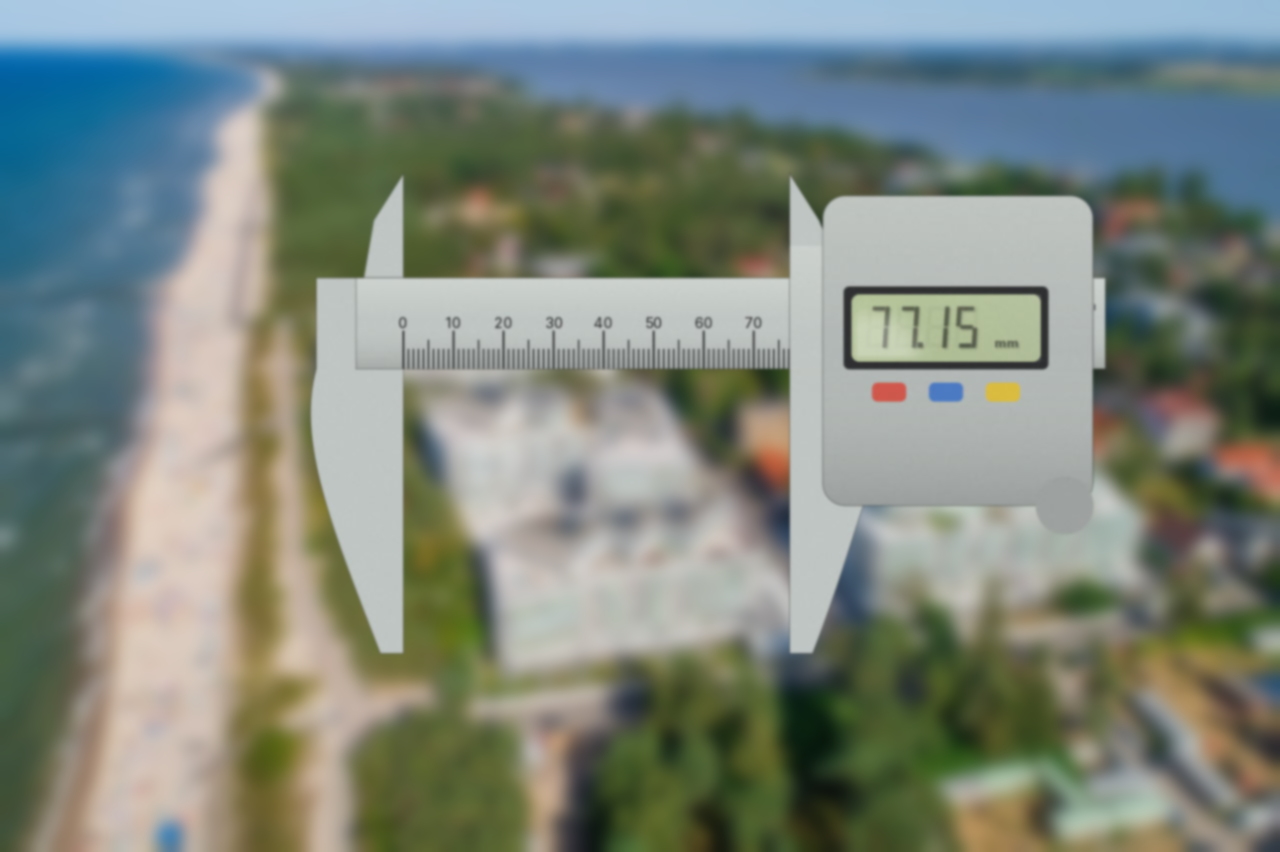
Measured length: 77.15,mm
